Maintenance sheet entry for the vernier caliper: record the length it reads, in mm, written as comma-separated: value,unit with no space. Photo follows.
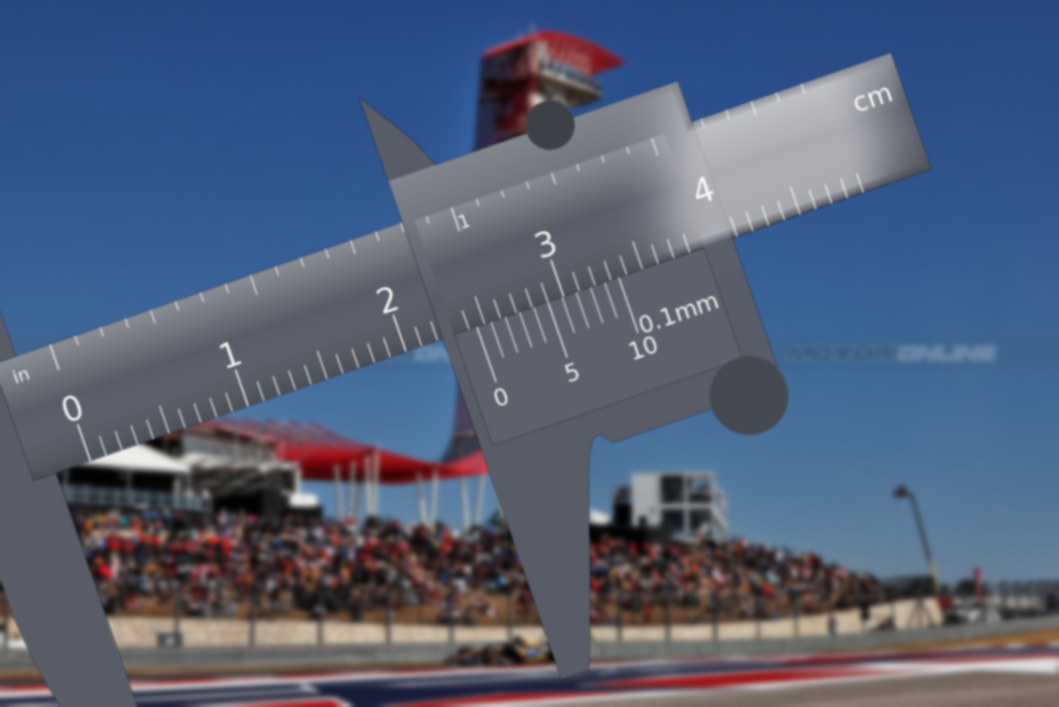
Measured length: 24.5,mm
